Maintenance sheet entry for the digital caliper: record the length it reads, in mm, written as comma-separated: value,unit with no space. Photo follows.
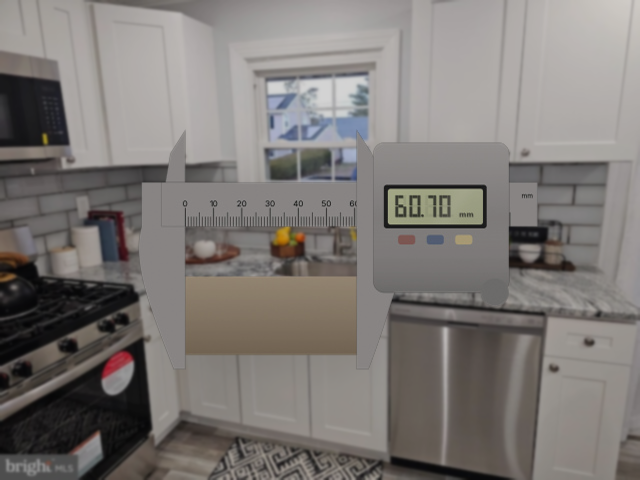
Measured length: 60.70,mm
